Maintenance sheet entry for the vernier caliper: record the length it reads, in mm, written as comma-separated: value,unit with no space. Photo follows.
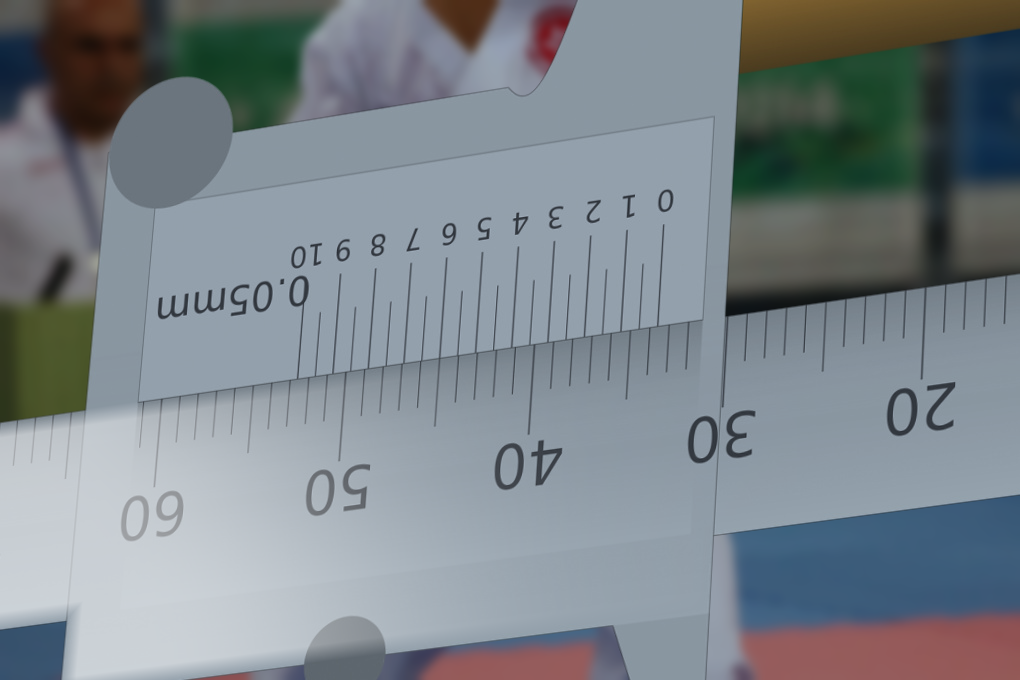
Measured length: 33.6,mm
